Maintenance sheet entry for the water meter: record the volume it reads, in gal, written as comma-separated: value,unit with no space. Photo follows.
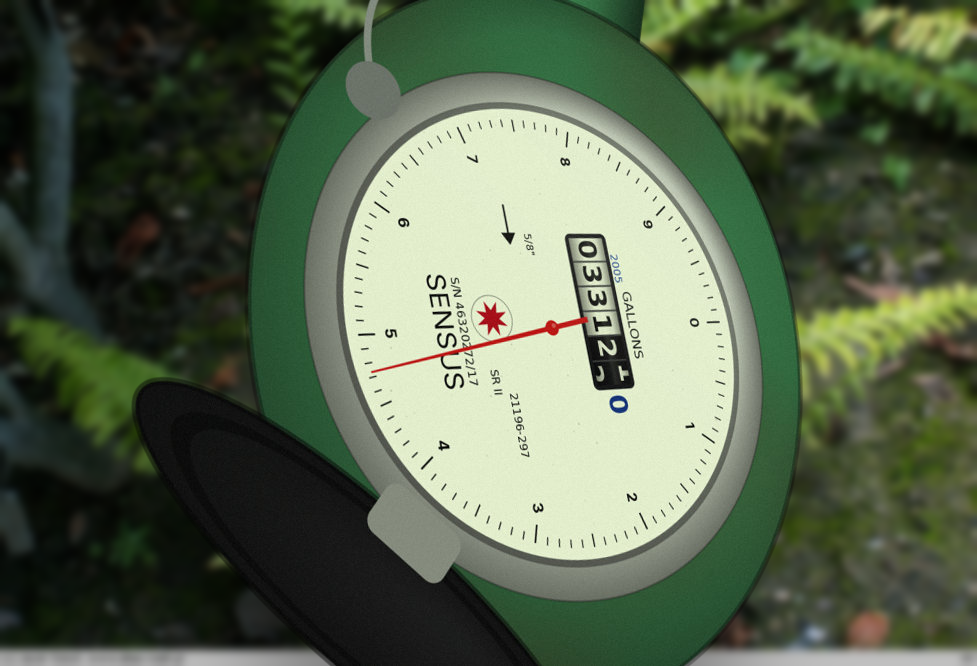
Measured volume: 331214.7,gal
